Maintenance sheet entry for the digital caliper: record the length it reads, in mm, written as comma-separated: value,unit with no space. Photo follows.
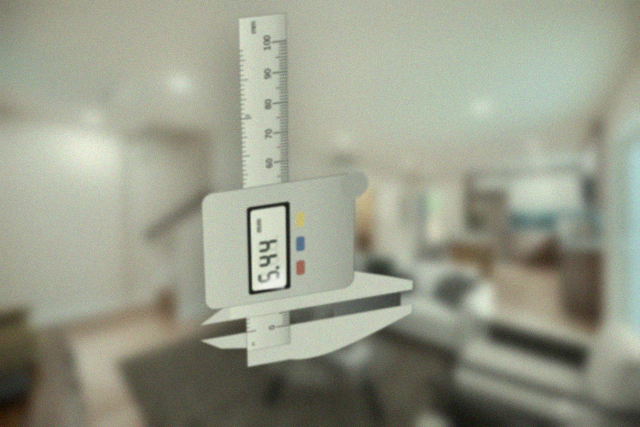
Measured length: 5.44,mm
